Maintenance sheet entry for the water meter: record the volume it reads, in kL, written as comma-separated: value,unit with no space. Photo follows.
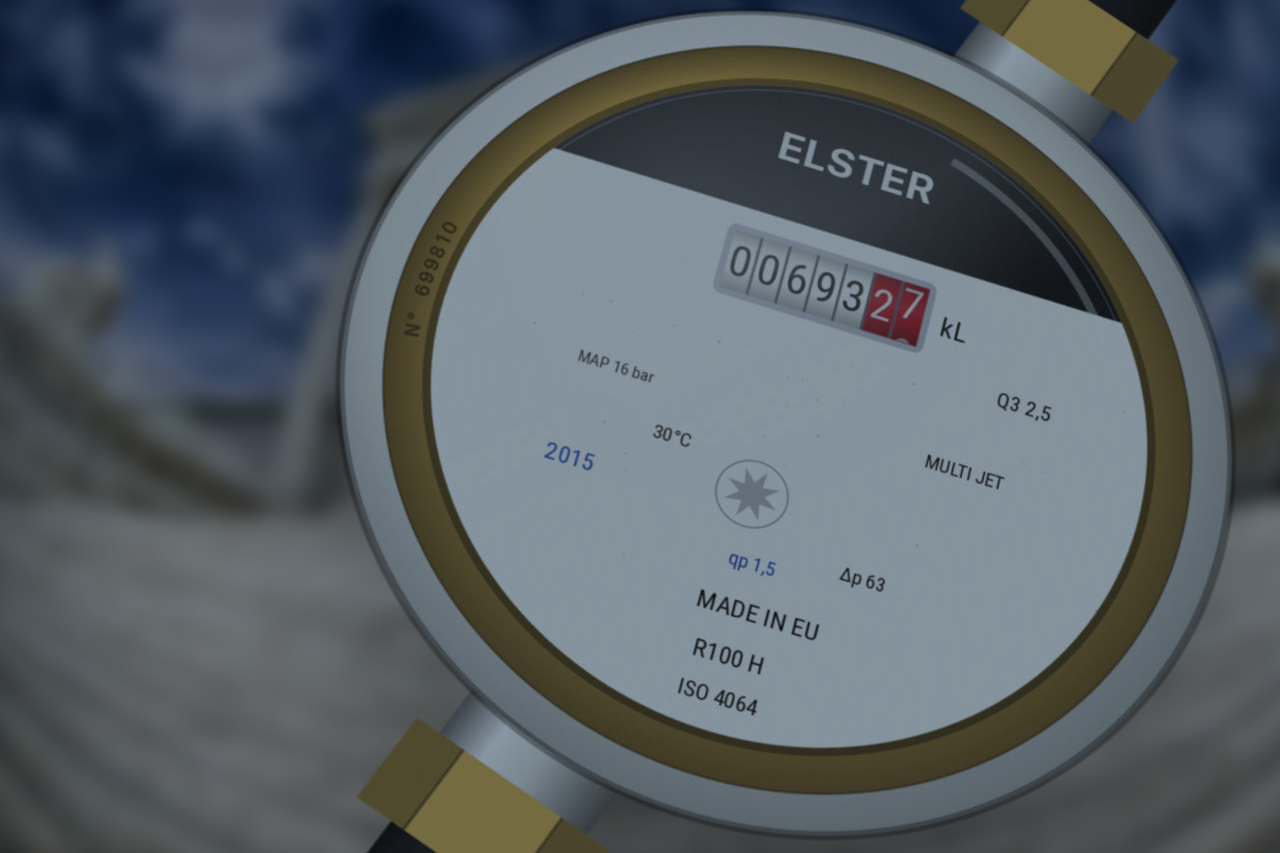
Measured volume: 693.27,kL
